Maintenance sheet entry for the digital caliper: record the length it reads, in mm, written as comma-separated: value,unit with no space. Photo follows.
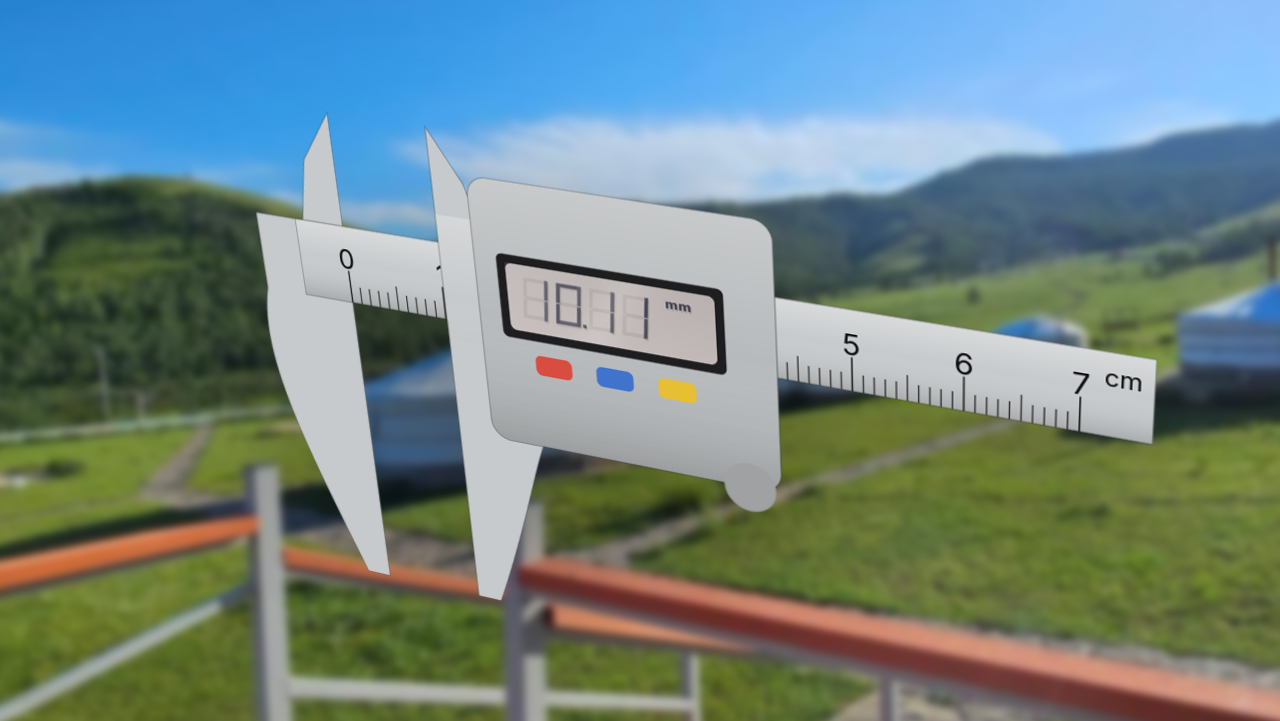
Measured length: 10.11,mm
